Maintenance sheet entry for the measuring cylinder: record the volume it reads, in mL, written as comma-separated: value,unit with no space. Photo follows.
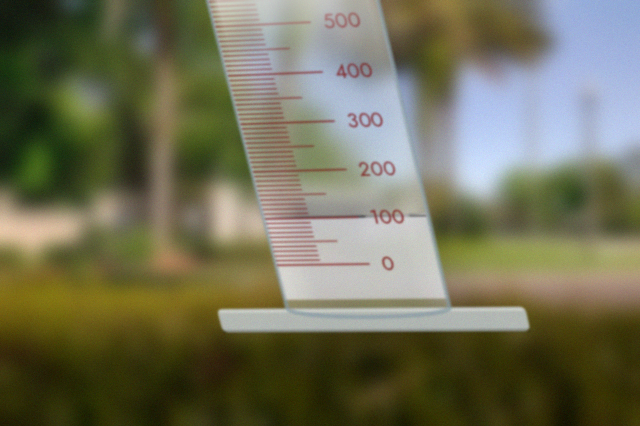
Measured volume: 100,mL
